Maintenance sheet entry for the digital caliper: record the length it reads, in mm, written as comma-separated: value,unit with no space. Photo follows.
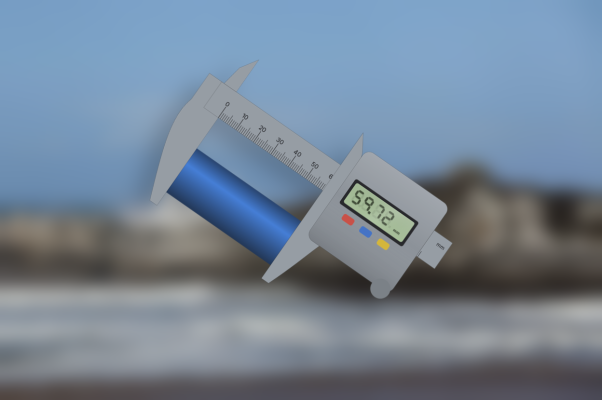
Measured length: 59.72,mm
